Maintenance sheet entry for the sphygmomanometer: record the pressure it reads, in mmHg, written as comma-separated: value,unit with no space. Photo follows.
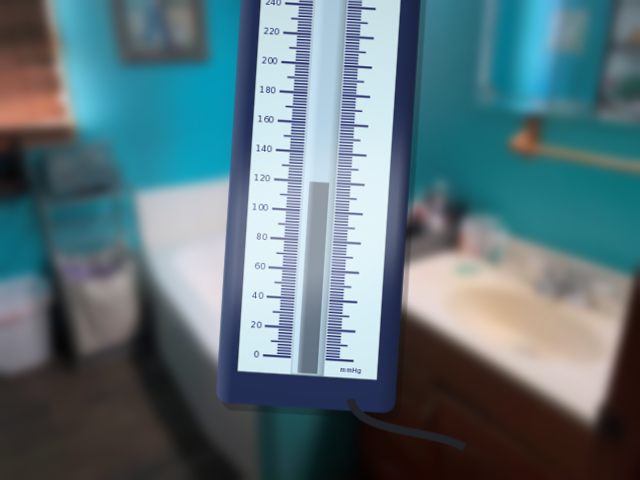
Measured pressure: 120,mmHg
